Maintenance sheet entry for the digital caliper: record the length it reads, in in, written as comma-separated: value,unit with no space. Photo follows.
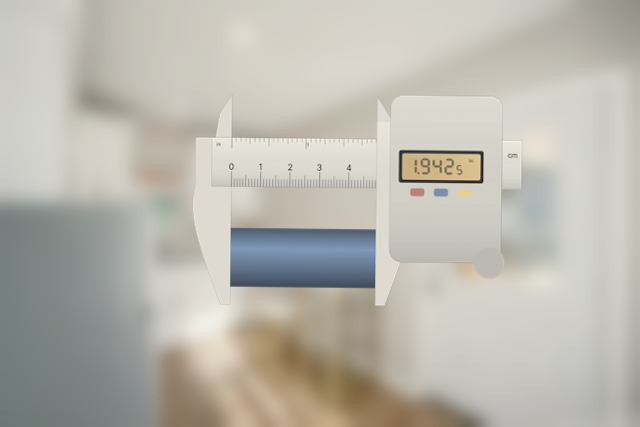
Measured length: 1.9425,in
